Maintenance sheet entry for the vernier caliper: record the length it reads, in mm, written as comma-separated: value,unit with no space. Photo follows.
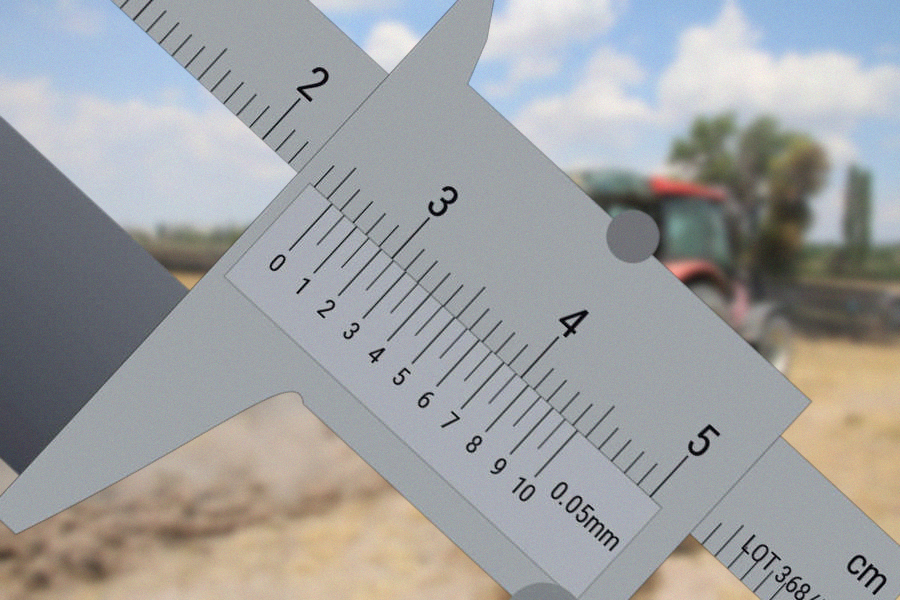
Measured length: 25.4,mm
